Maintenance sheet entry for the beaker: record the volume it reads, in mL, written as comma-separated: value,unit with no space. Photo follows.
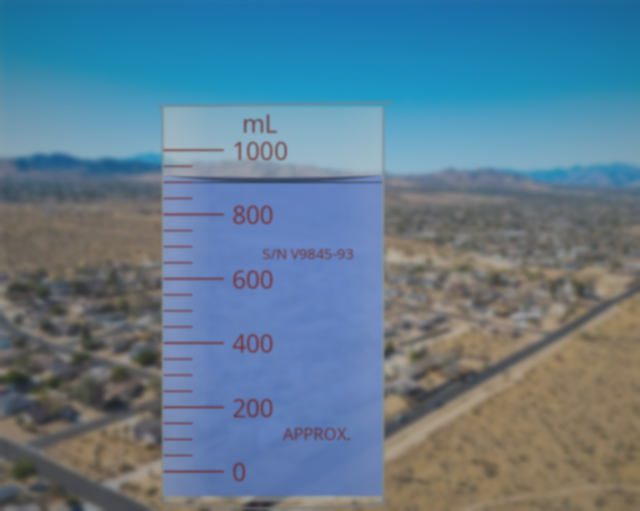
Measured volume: 900,mL
